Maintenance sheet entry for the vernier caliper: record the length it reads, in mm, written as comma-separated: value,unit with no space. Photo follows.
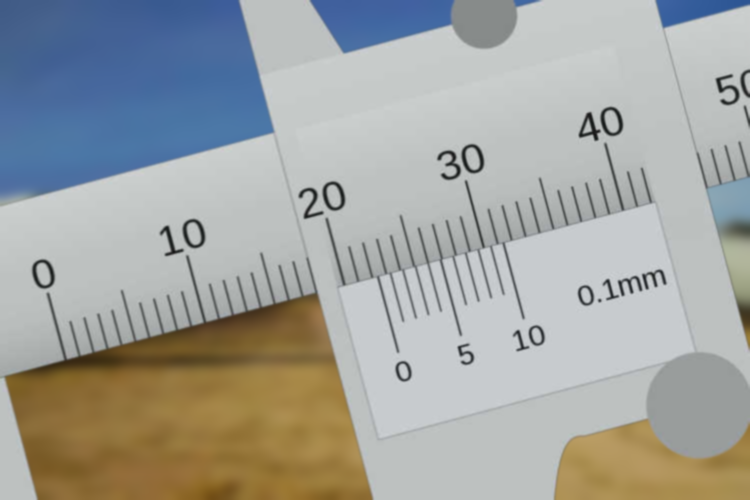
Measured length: 22.4,mm
